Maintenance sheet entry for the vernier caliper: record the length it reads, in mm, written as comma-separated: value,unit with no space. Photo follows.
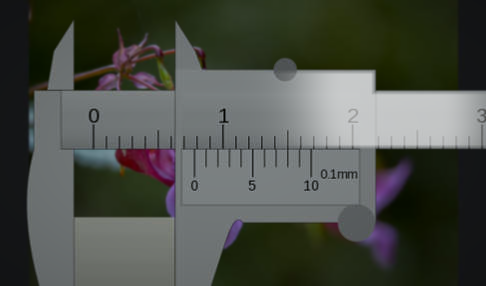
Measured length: 7.8,mm
